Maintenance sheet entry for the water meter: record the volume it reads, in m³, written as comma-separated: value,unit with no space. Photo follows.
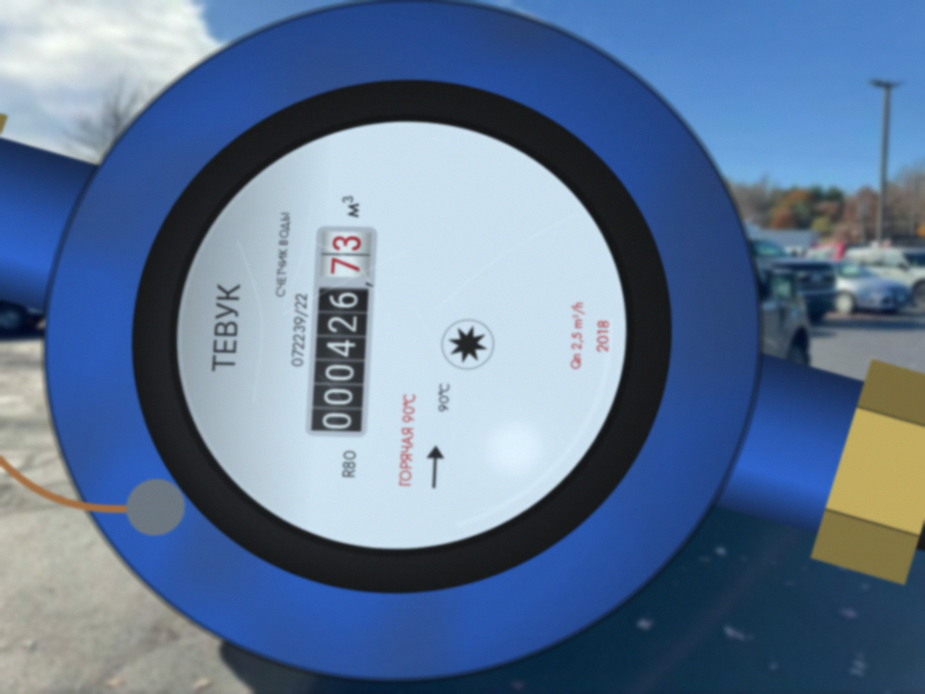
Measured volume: 426.73,m³
